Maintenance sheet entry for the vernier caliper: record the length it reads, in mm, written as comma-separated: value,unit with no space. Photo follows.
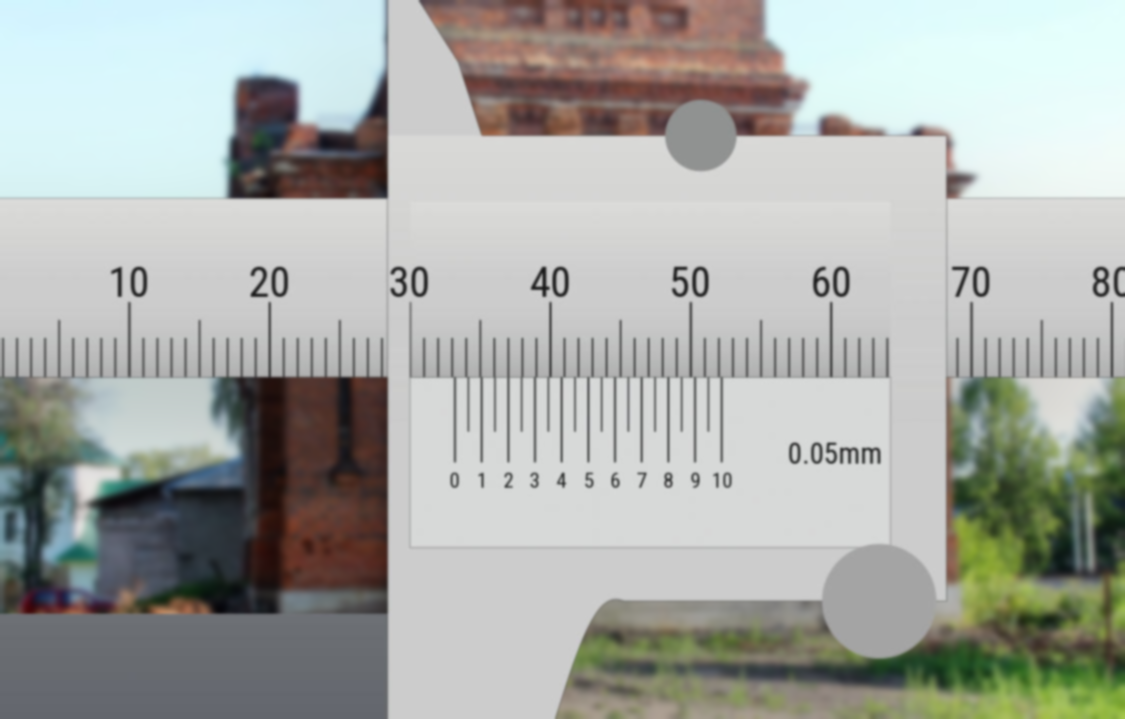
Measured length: 33.2,mm
